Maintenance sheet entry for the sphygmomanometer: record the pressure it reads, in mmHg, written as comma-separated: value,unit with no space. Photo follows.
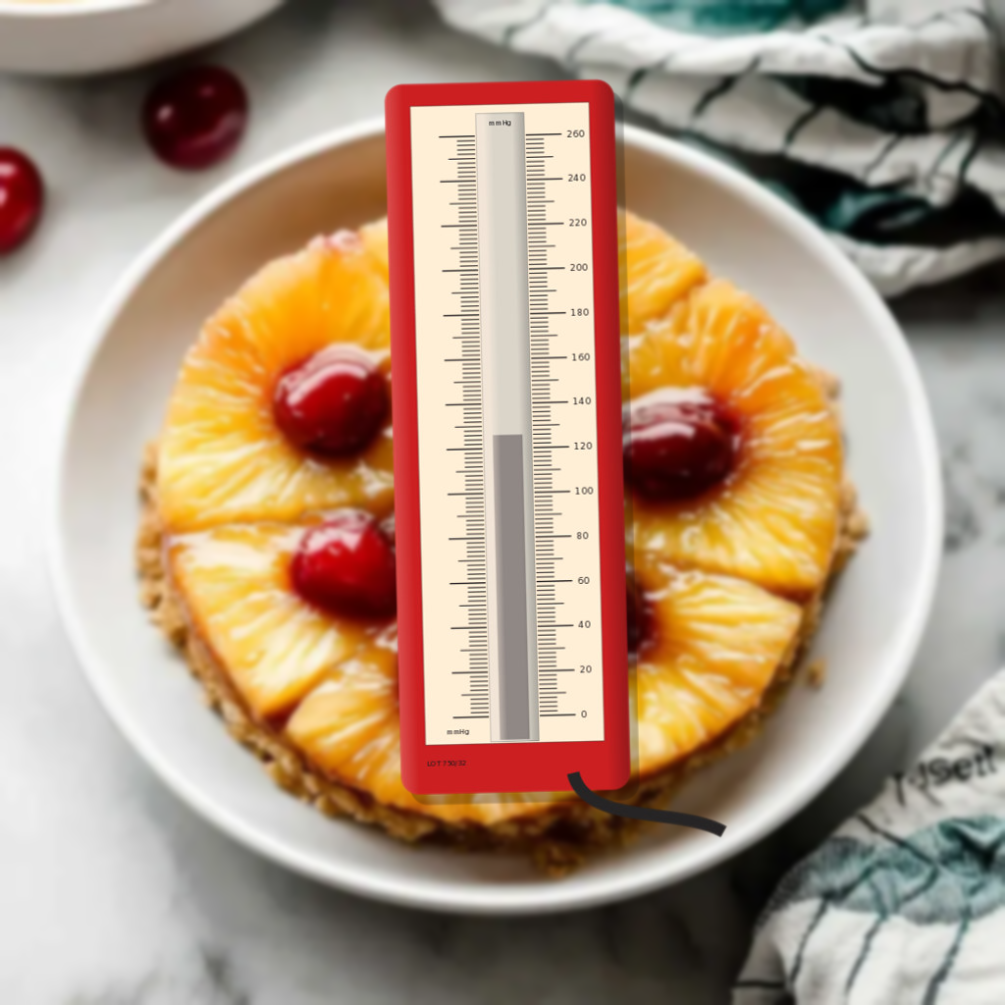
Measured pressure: 126,mmHg
